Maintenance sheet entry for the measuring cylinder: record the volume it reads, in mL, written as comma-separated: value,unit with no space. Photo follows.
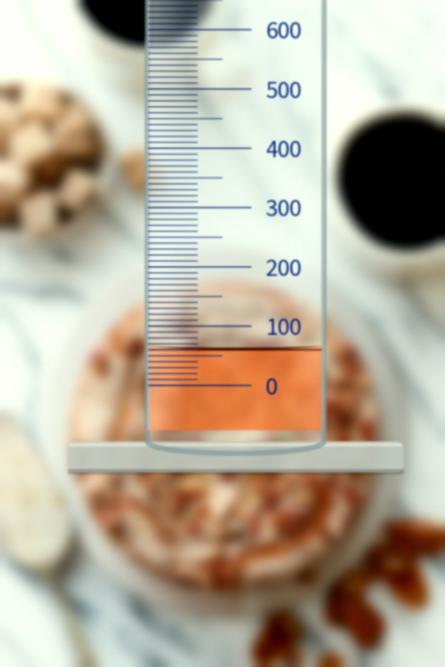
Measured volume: 60,mL
